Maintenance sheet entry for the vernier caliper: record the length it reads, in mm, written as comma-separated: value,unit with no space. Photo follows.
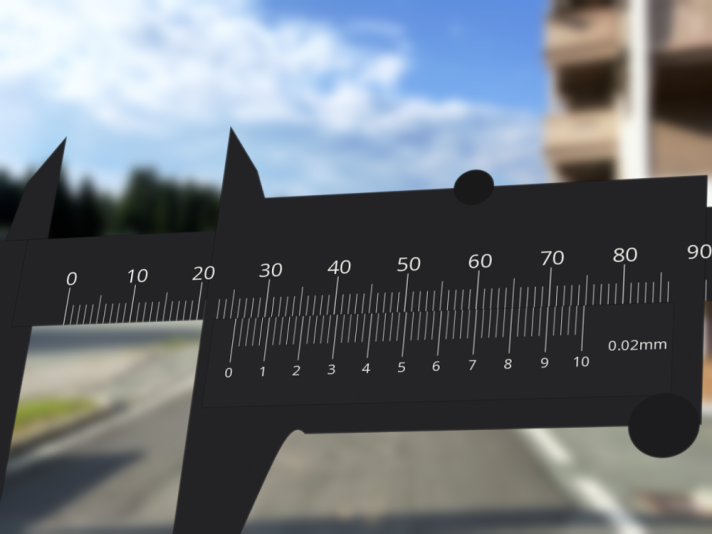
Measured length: 25.8,mm
